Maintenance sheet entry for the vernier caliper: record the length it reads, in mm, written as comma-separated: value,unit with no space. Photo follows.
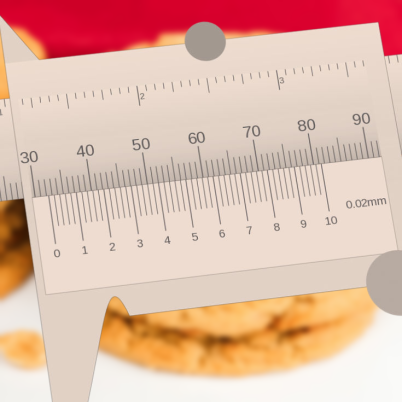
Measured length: 32.4,mm
